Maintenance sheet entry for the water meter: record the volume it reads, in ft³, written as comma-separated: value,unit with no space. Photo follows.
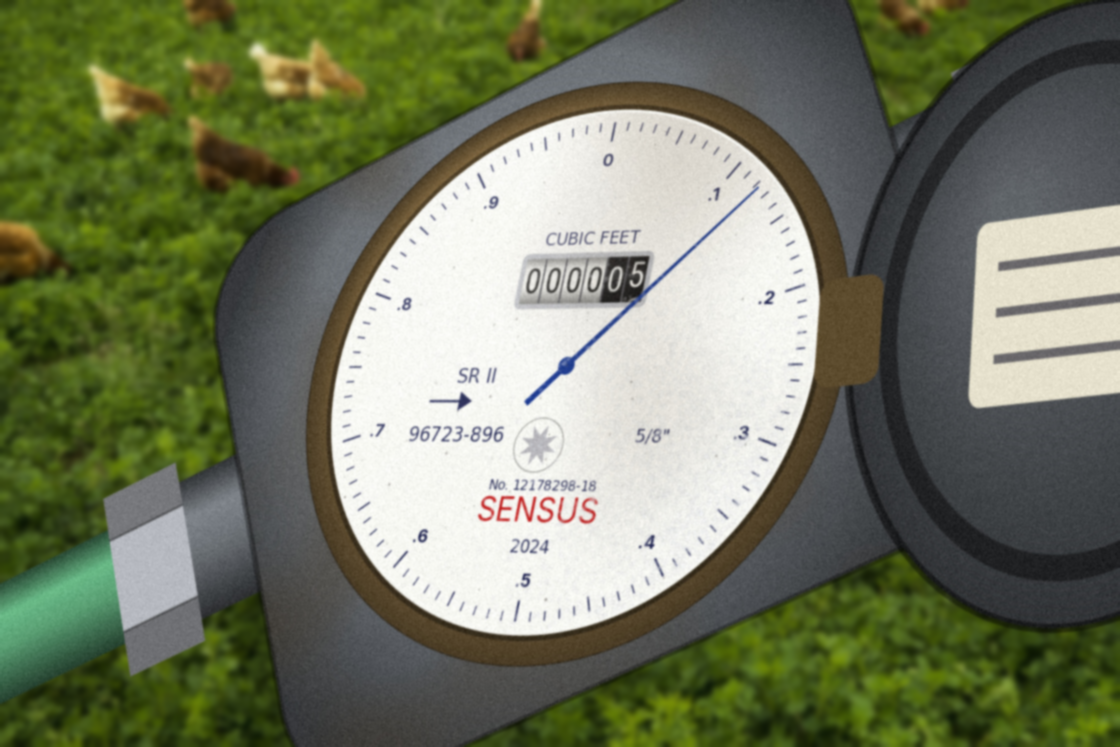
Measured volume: 5.12,ft³
